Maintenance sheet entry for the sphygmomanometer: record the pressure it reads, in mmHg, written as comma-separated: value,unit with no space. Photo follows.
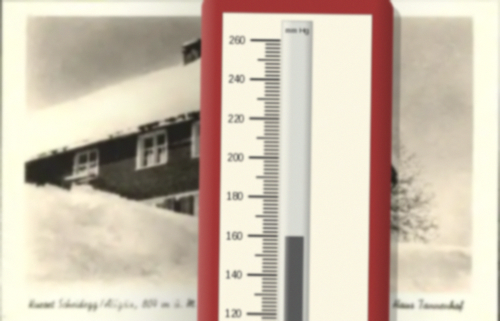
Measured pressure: 160,mmHg
